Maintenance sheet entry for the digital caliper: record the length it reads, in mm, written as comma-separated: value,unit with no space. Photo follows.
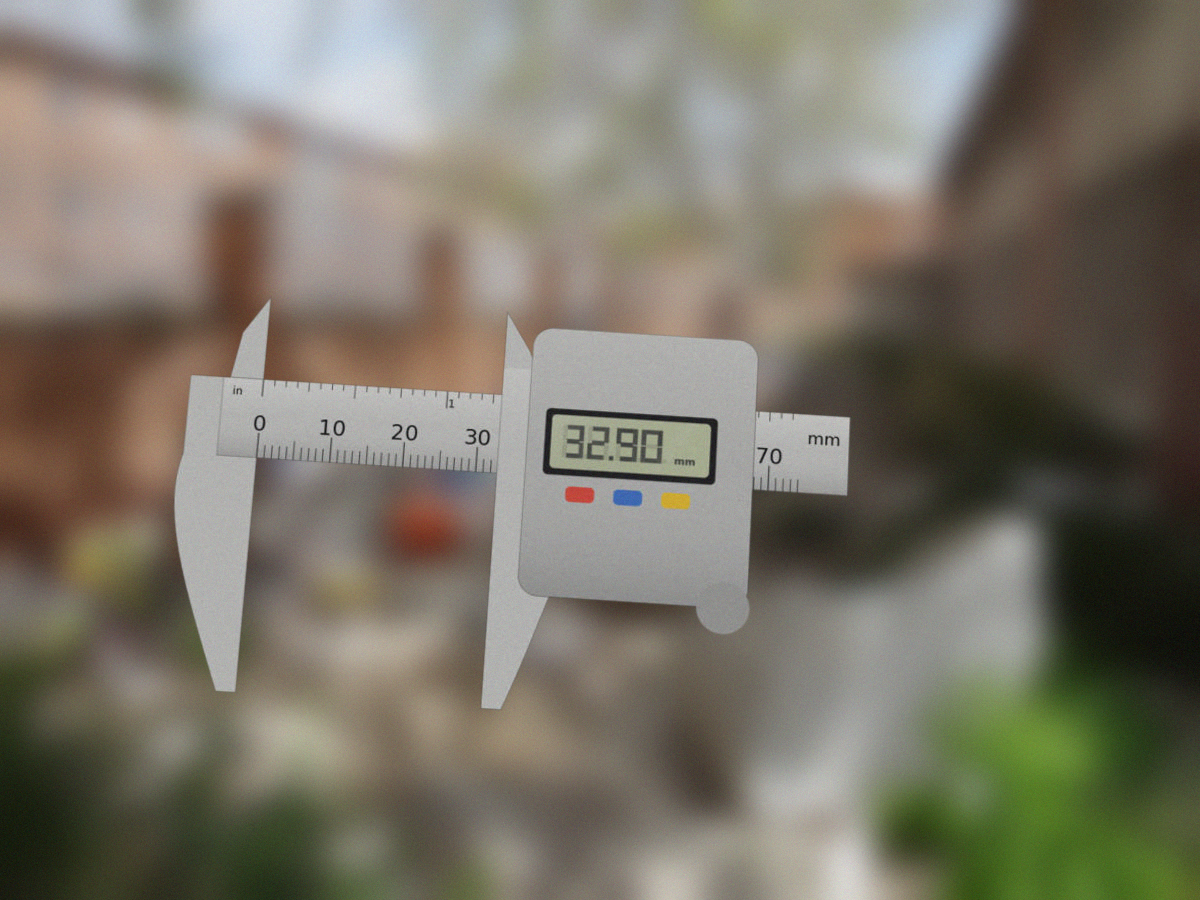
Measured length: 32.90,mm
